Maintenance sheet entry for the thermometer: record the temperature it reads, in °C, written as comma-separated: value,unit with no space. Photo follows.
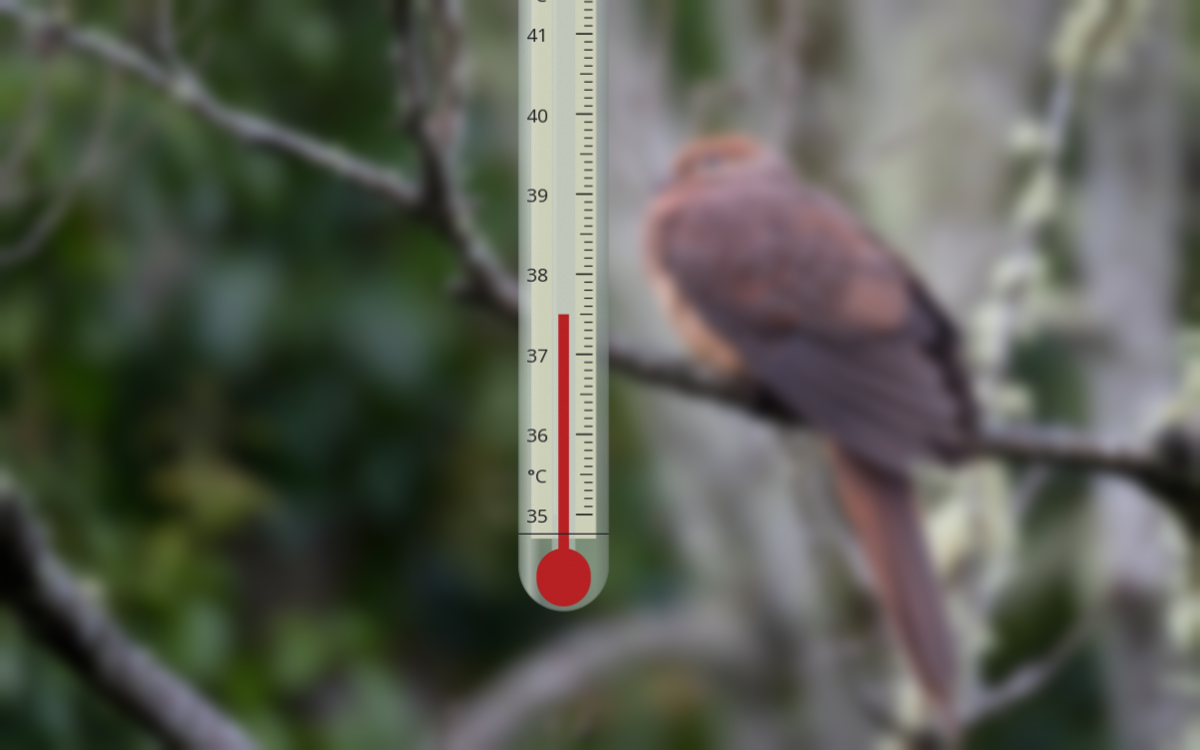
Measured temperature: 37.5,°C
